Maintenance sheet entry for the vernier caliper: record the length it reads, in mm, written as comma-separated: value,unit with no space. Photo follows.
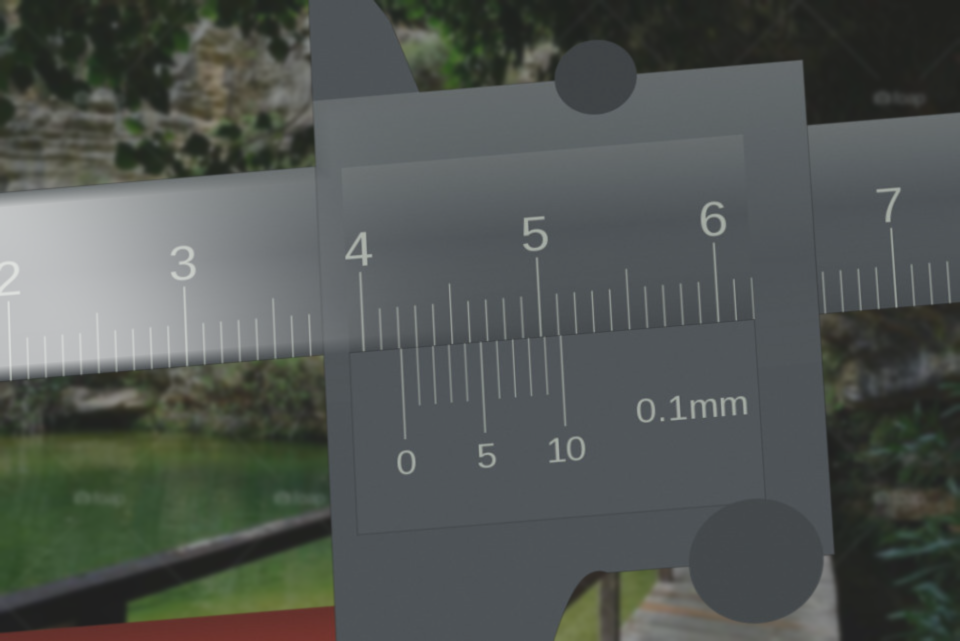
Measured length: 42.1,mm
